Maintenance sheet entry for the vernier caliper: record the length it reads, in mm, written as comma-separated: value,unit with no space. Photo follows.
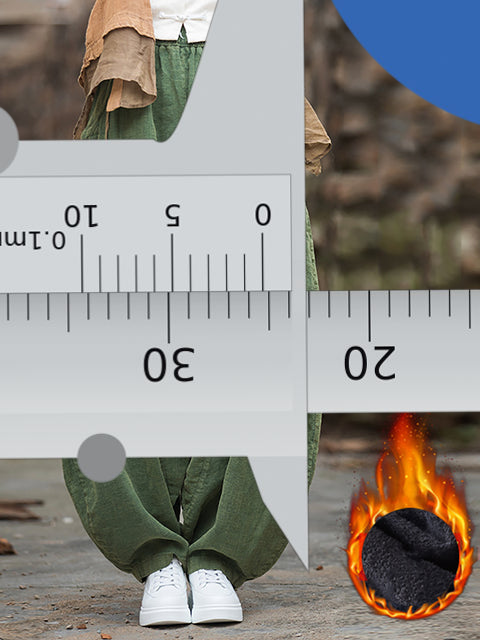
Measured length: 25.3,mm
